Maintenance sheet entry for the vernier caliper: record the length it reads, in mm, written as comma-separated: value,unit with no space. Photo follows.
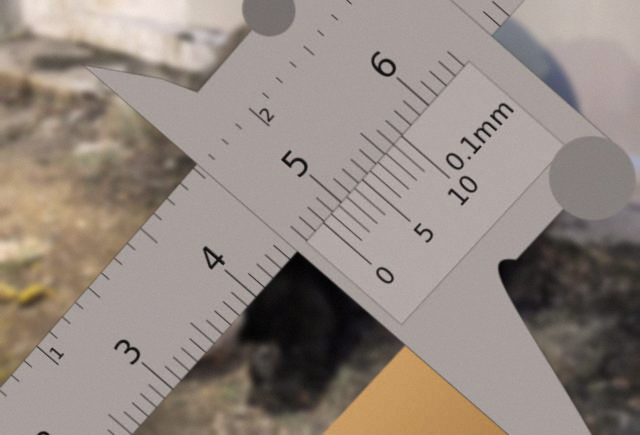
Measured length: 47.9,mm
